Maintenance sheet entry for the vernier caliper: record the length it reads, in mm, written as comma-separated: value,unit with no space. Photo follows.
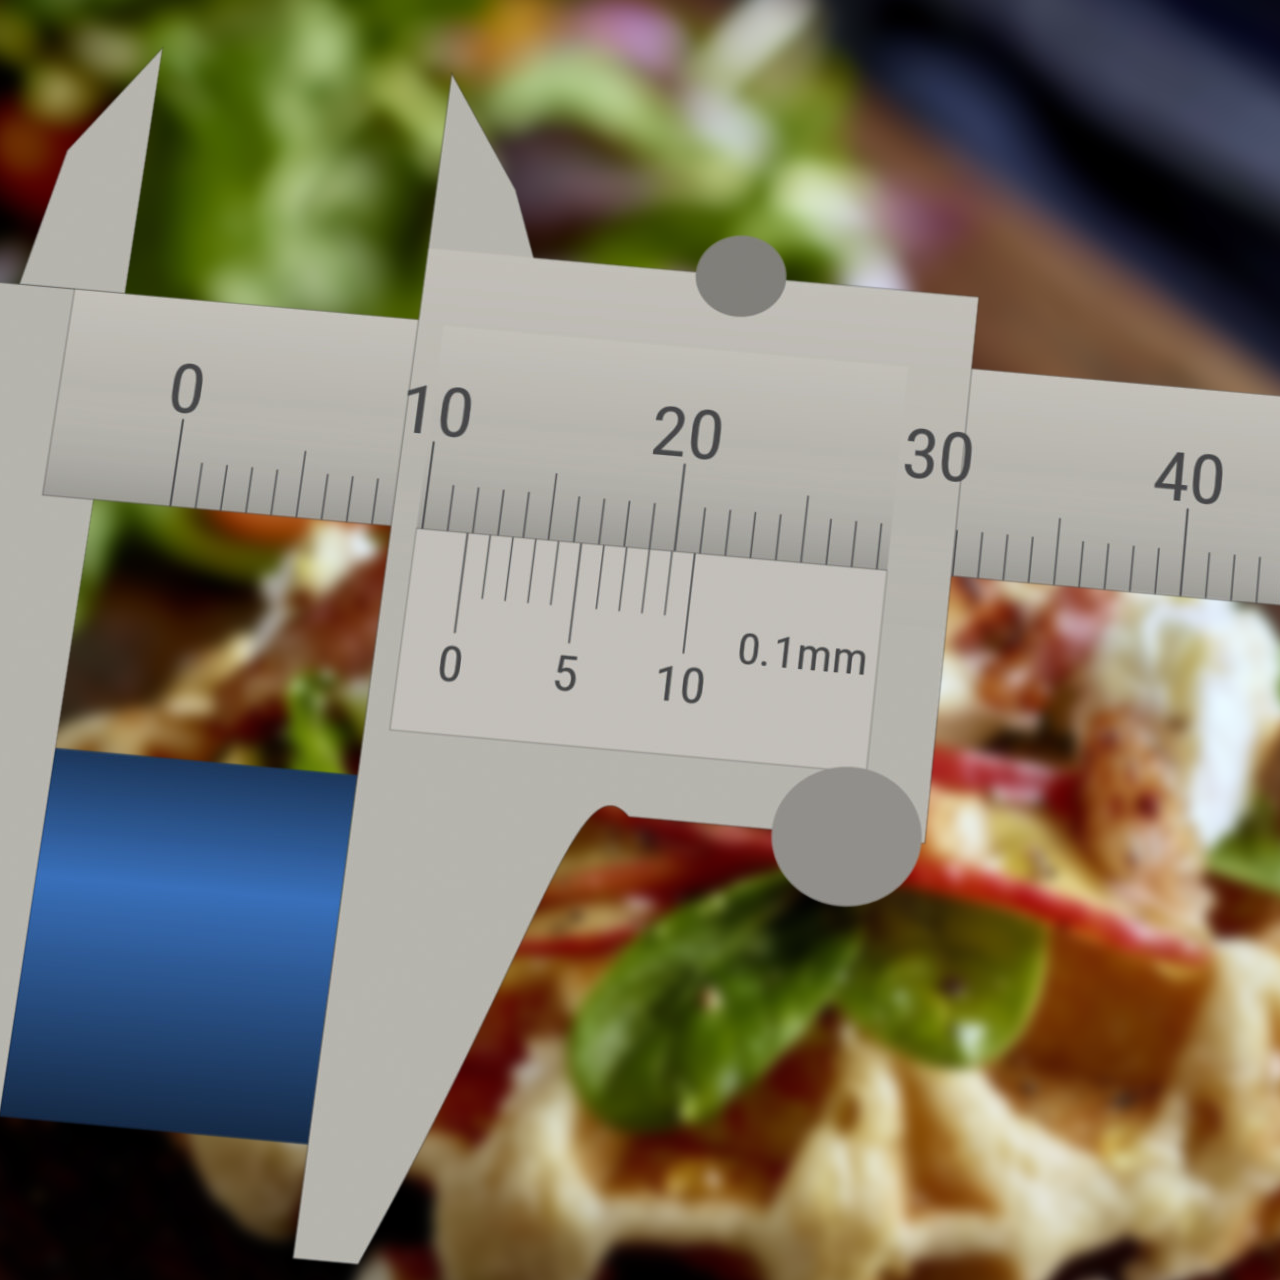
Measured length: 11.8,mm
